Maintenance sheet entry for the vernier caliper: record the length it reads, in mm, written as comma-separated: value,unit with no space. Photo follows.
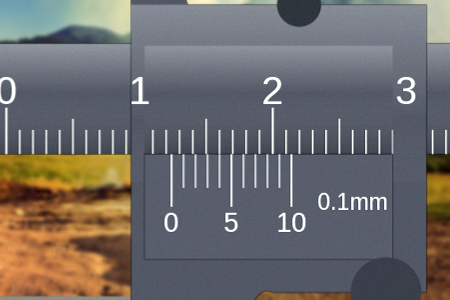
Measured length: 12.4,mm
